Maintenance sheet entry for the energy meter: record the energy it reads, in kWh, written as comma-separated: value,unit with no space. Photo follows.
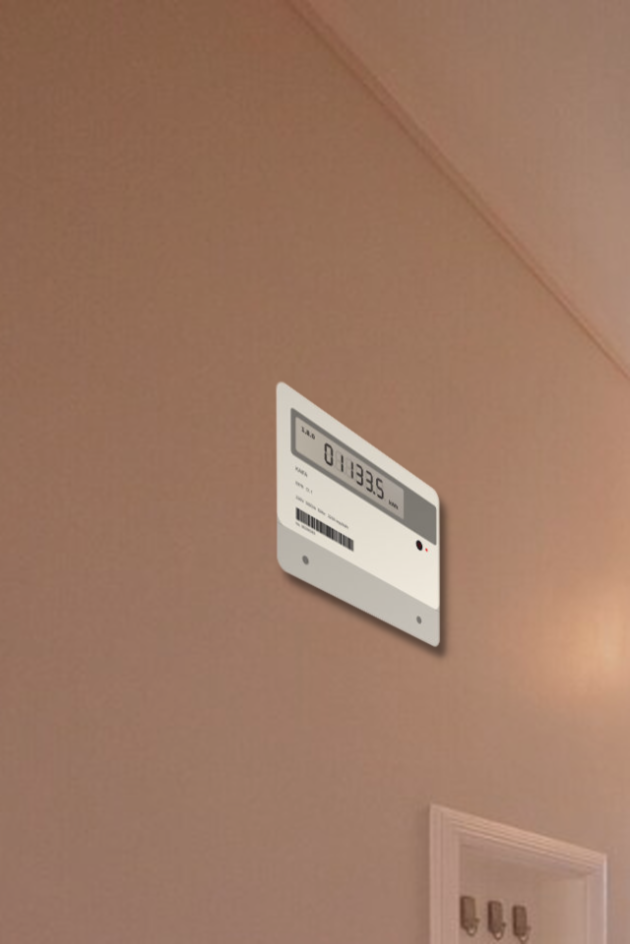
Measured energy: 1133.5,kWh
